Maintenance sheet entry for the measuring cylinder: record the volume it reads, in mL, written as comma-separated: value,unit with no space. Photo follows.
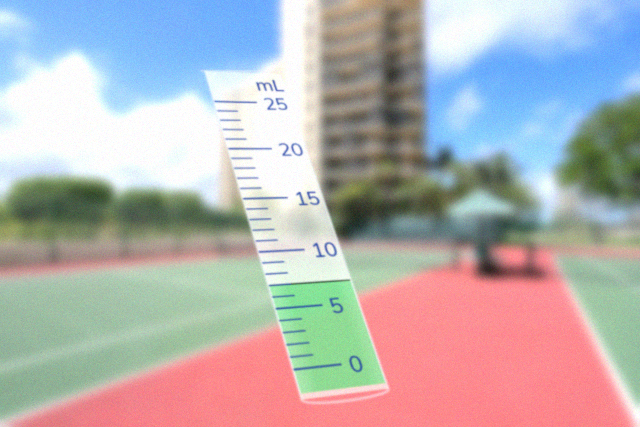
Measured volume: 7,mL
